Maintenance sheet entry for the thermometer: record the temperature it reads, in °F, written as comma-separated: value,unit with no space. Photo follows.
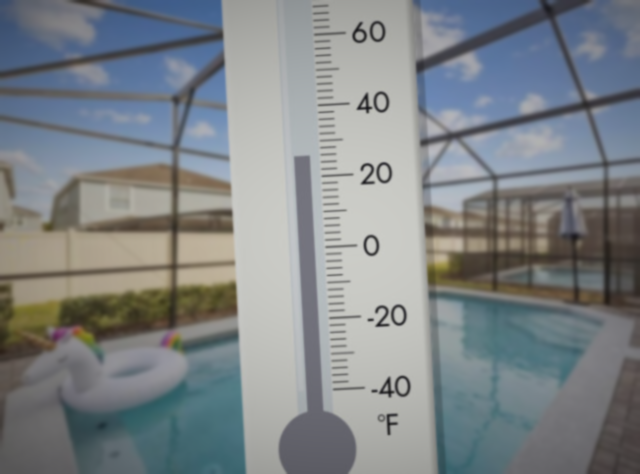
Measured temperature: 26,°F
